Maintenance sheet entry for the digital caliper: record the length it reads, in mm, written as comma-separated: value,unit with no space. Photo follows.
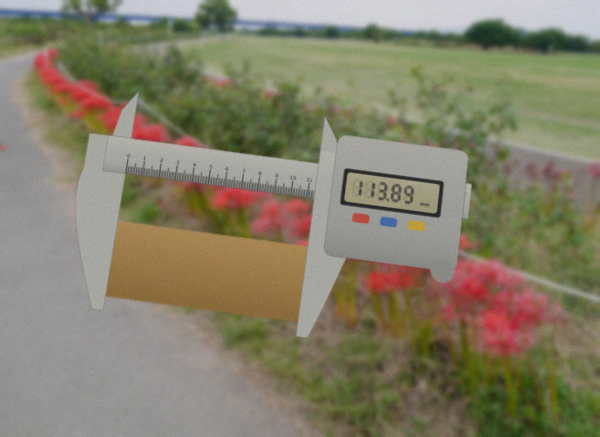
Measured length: 113.89,mm
